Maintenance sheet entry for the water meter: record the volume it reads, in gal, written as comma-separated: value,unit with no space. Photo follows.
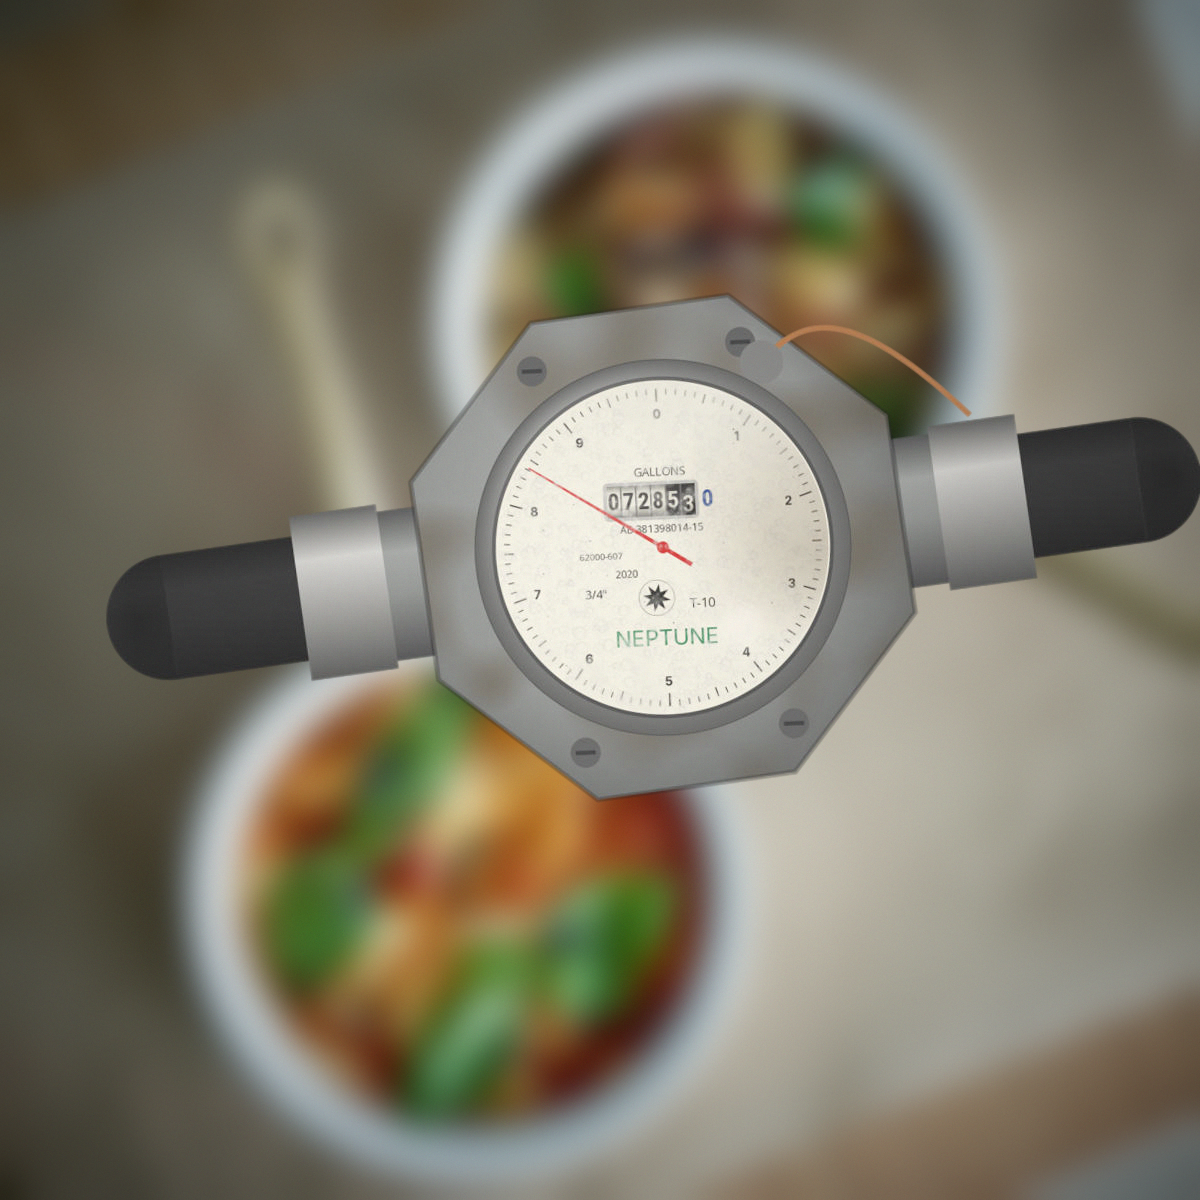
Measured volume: 728528.4,gal
